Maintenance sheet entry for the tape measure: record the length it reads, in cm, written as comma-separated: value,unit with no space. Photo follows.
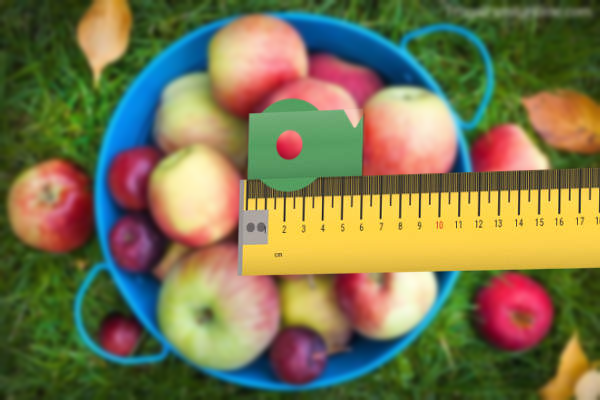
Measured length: 6,cm
